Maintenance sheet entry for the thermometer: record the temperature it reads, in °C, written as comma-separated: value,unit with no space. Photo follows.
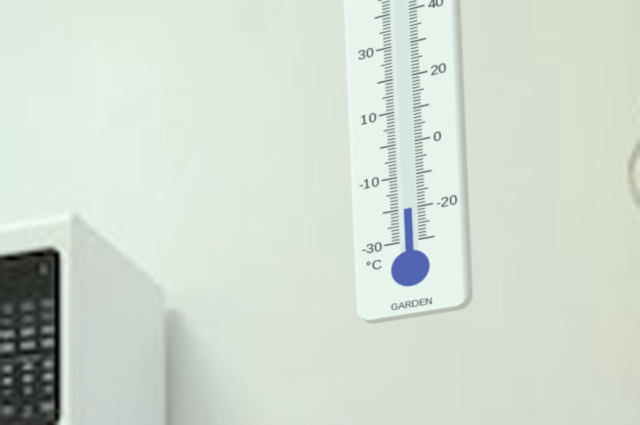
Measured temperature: -20,°C
